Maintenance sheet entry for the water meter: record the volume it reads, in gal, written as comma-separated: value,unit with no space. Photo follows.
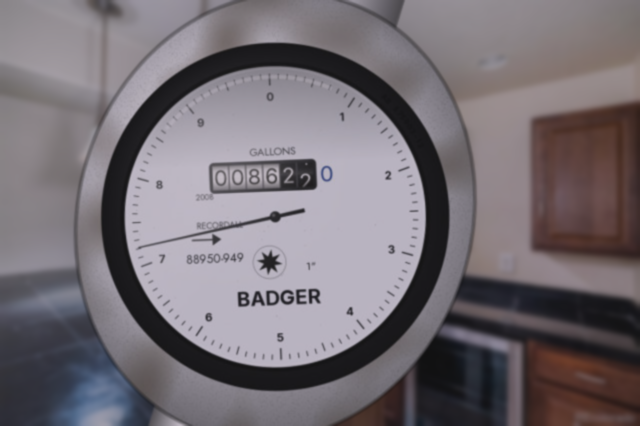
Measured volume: 86217.2,gal
